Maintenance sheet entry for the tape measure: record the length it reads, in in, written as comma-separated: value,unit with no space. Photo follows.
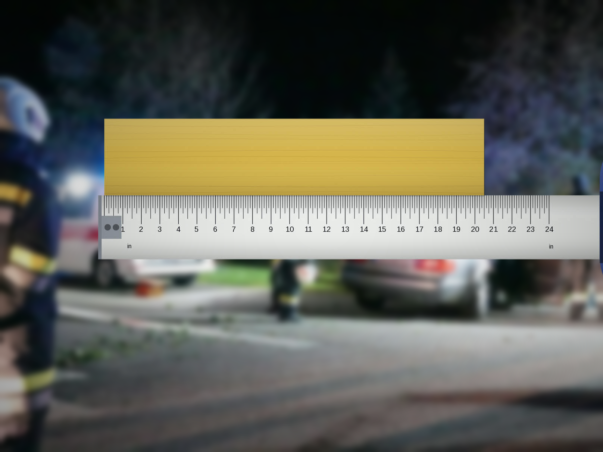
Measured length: 20.5,in
